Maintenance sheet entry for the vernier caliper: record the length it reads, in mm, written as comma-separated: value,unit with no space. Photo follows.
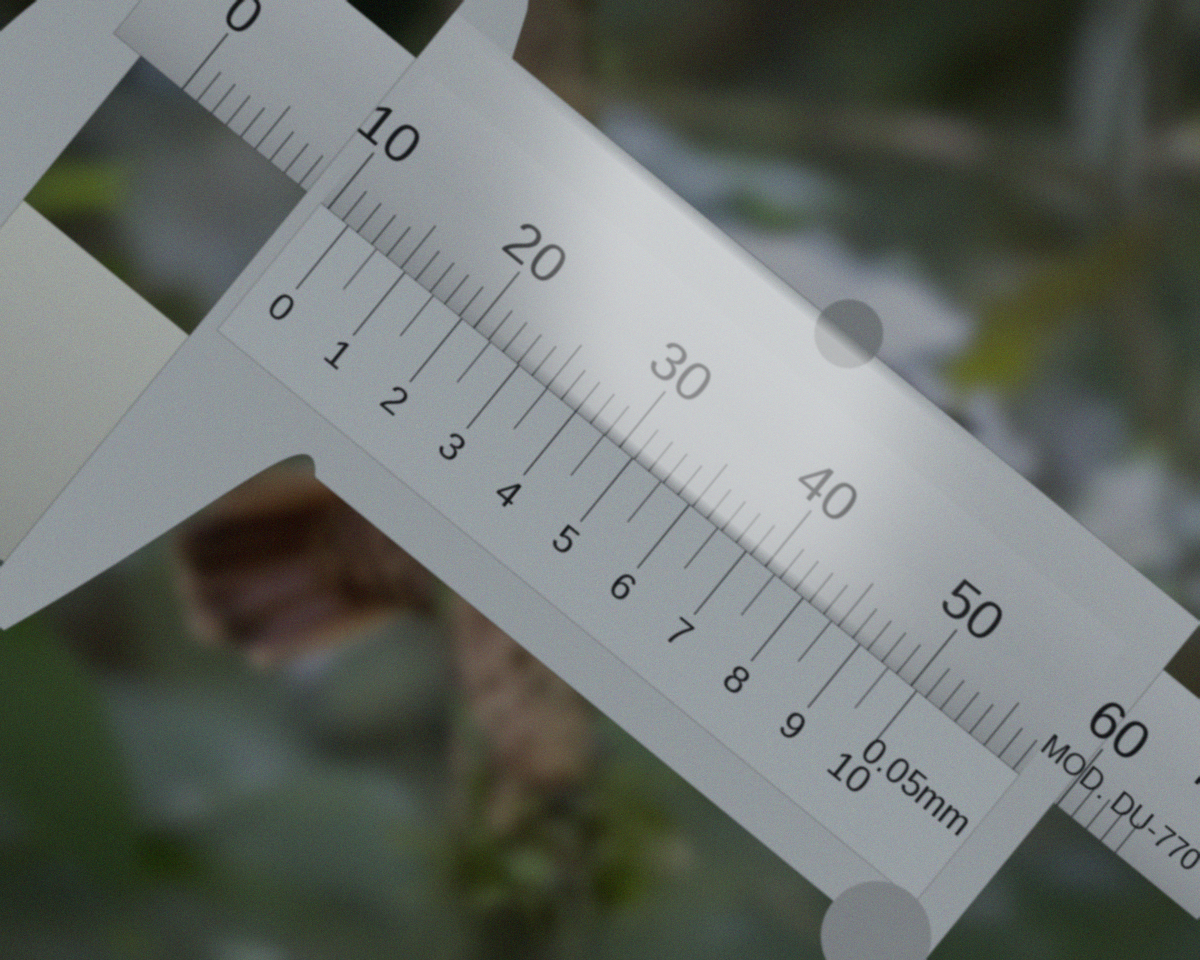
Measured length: 11.4,mm
